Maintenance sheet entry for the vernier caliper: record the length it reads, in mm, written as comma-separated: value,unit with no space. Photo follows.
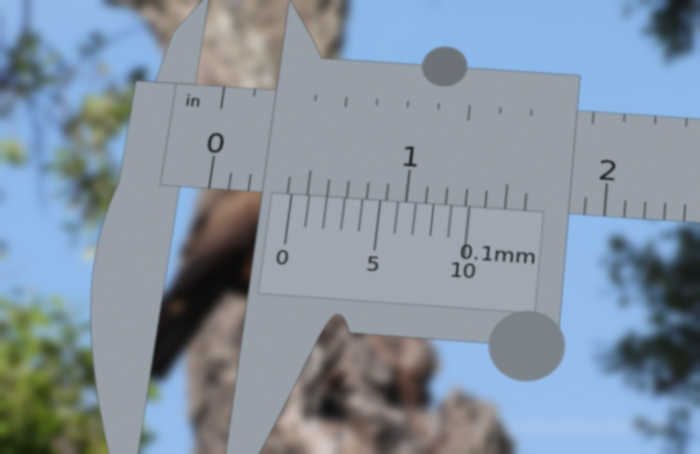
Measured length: 4.2,mm
